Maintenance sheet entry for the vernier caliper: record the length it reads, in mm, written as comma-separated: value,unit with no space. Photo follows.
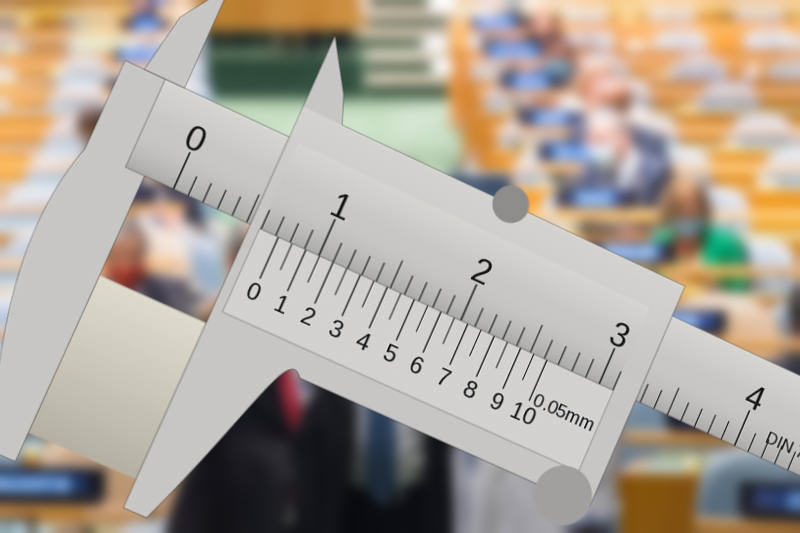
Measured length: 7.2,mm
